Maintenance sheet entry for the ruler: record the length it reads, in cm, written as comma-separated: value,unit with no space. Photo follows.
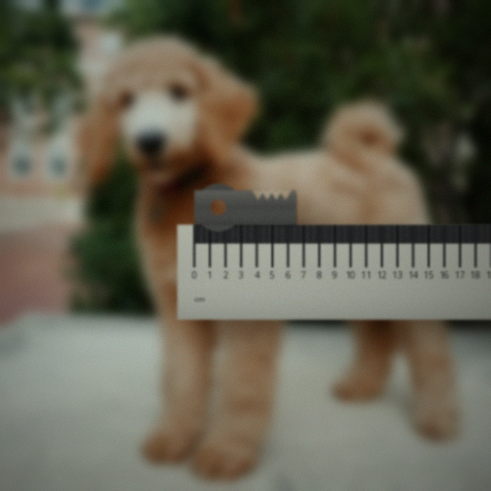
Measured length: 6.5,cm
